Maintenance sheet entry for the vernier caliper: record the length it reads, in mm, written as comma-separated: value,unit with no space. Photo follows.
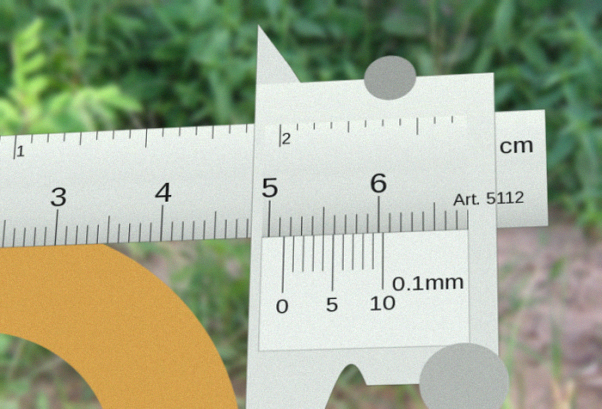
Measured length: 51.4,mm
